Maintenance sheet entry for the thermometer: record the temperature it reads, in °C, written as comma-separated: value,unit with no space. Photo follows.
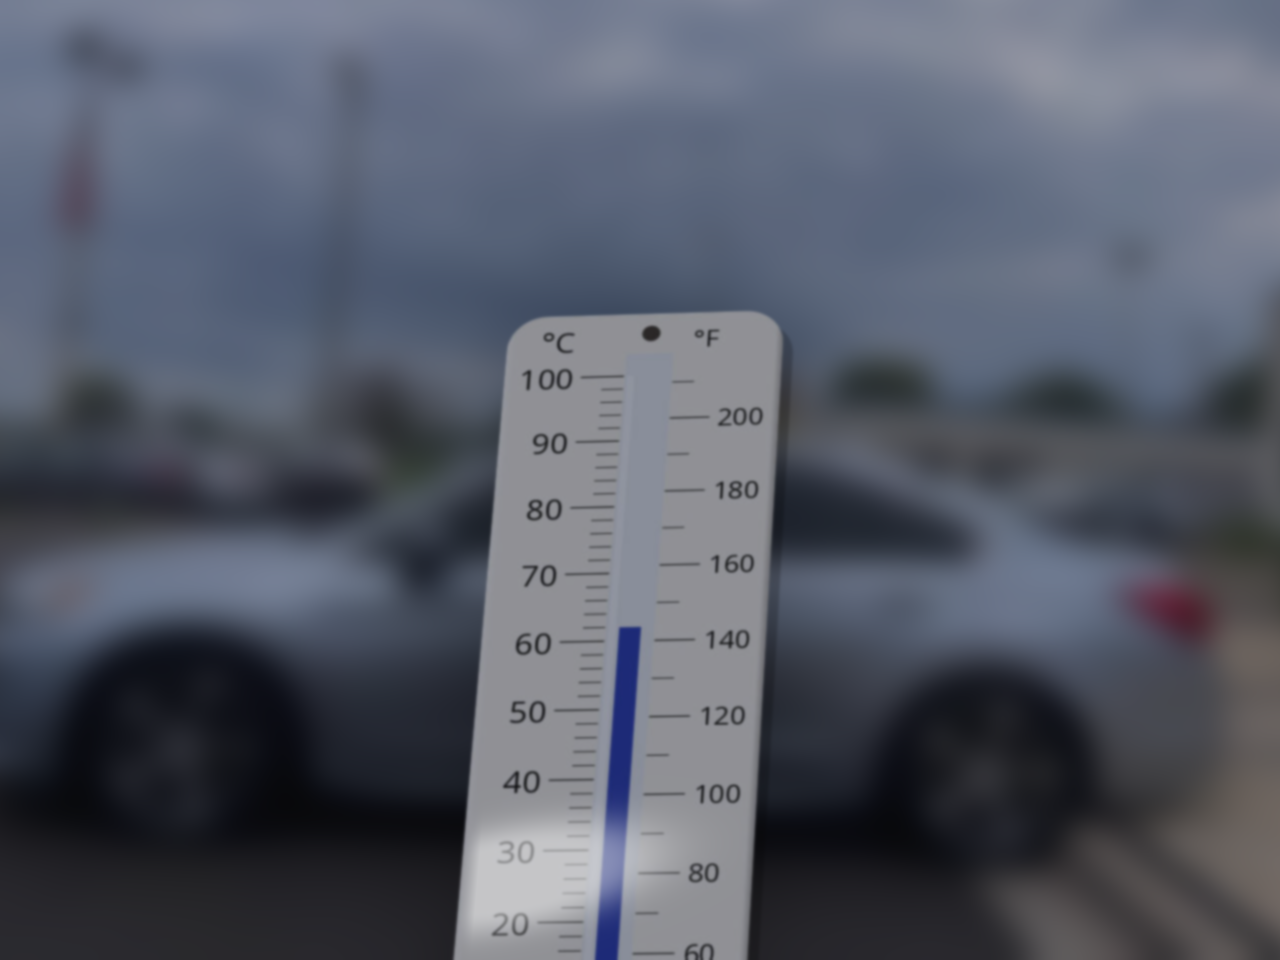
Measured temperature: 62,°C
